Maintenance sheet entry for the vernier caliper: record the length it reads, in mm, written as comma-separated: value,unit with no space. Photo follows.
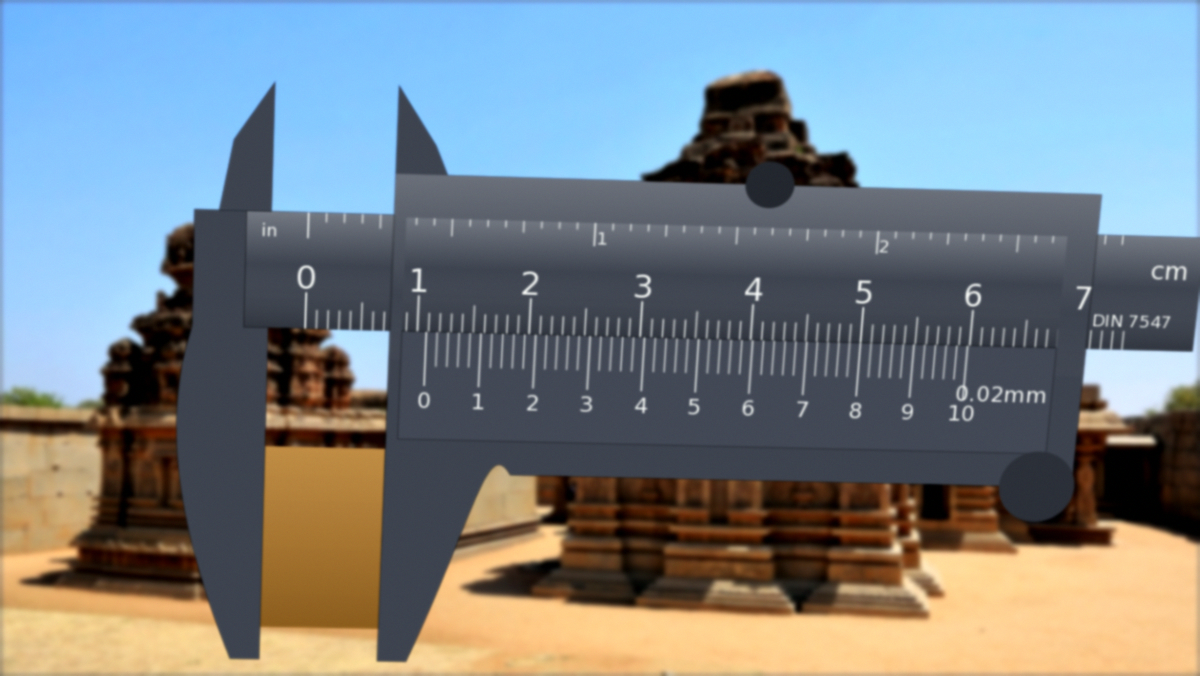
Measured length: 10.8,mm
